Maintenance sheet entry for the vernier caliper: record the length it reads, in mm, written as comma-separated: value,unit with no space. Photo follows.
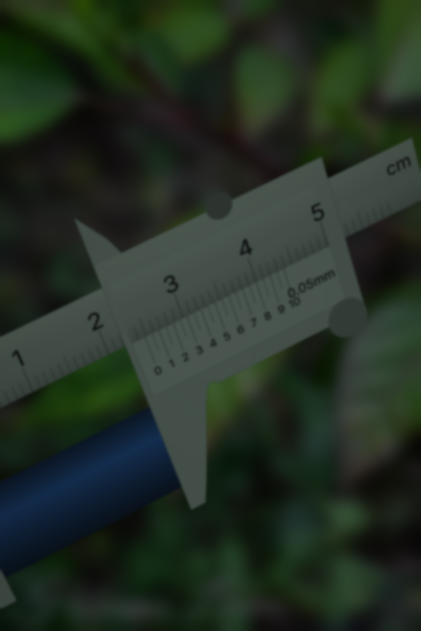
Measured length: 24.8,mm
